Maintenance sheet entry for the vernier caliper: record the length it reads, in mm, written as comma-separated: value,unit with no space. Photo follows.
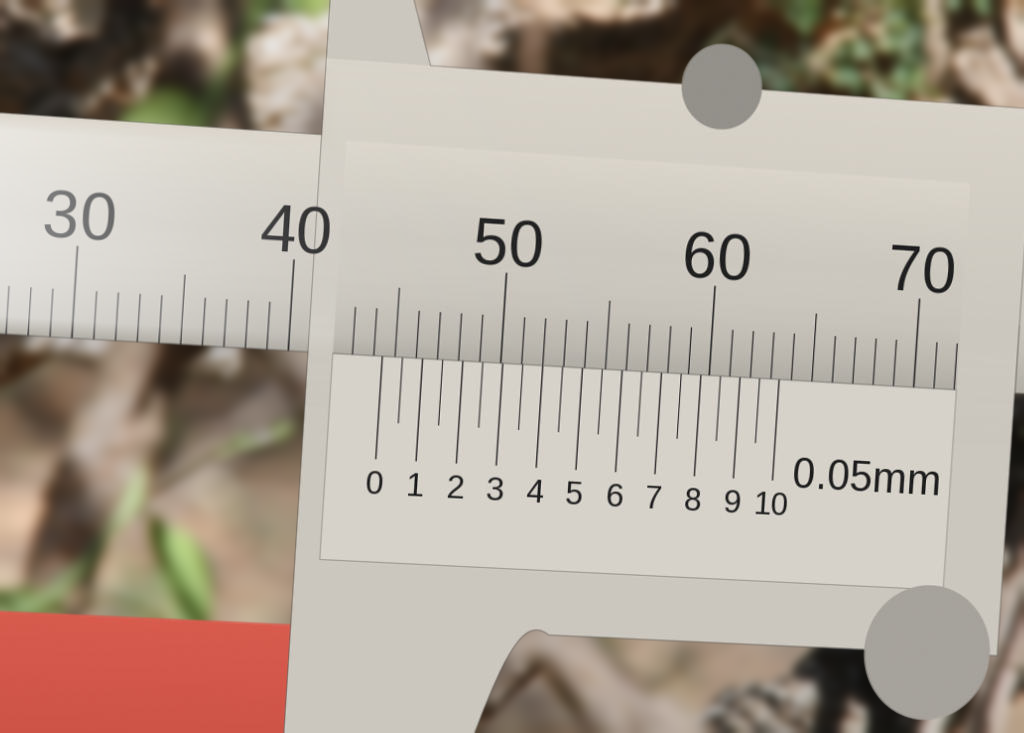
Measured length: 44.4,mm
